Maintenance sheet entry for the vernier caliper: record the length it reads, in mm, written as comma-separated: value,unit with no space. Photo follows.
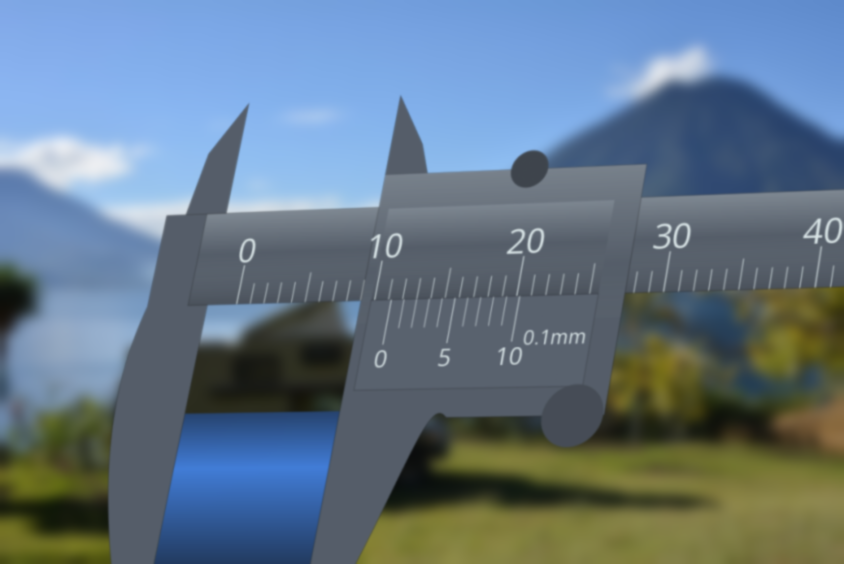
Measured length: 11.2,mm
